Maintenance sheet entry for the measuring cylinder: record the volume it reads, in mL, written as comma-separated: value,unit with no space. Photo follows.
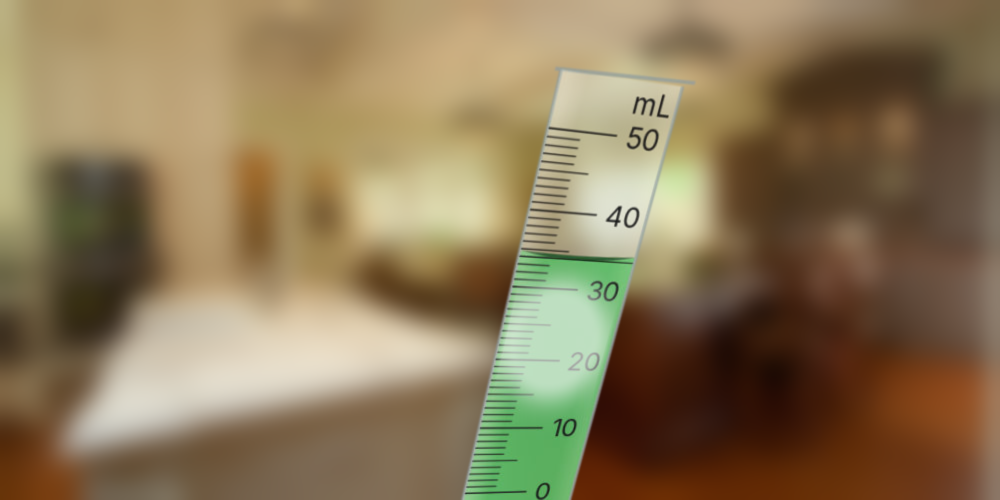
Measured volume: 34,mL
